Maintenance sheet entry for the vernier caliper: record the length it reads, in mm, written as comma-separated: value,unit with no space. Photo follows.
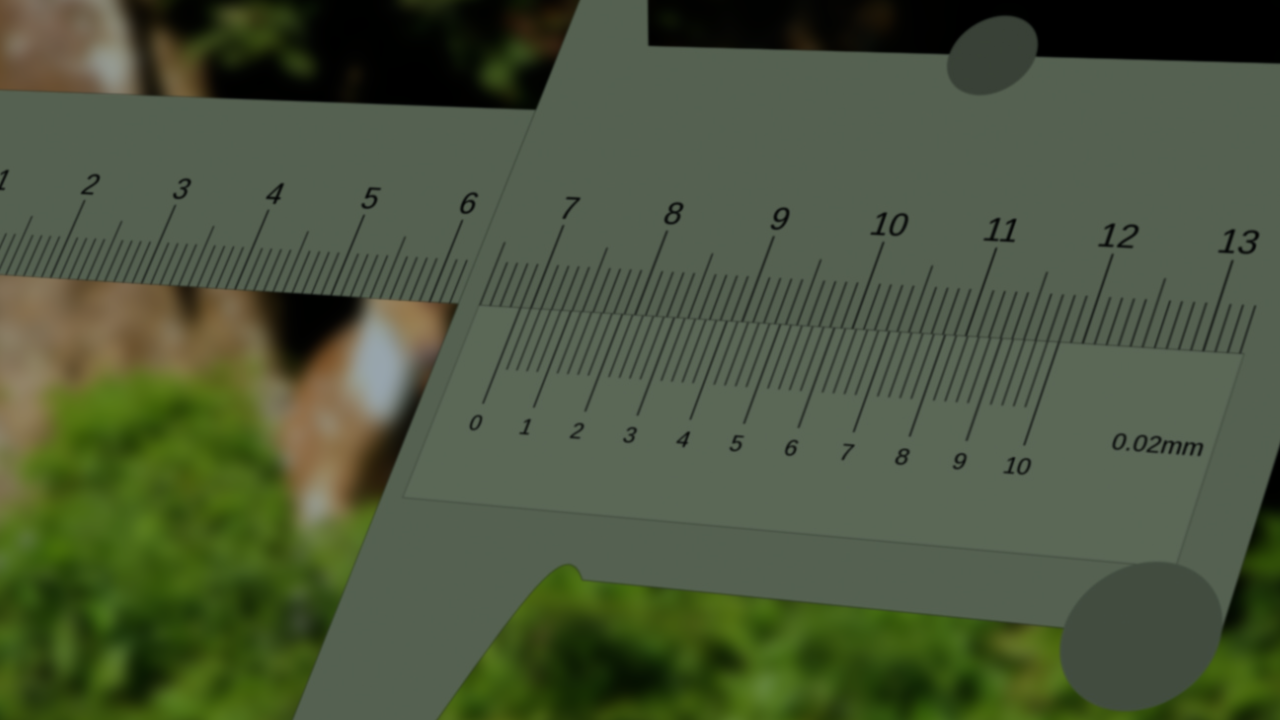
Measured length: 69.0,mm
